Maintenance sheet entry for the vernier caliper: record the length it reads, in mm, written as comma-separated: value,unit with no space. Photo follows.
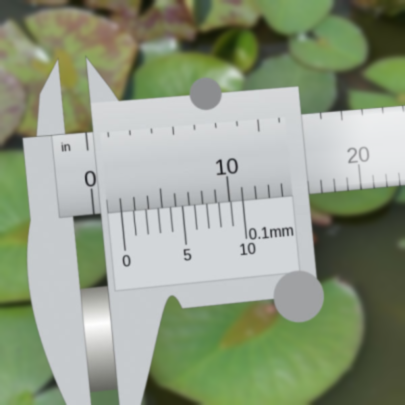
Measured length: 2.0,mm
